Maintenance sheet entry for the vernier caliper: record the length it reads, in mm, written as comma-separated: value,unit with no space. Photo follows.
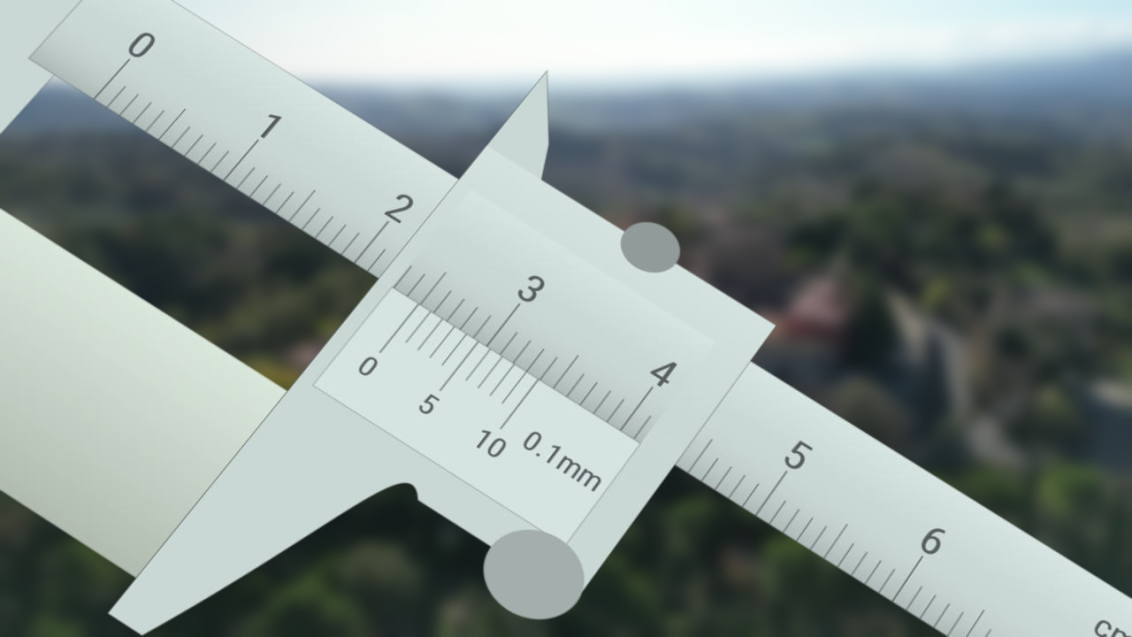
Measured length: 24.9,mm
